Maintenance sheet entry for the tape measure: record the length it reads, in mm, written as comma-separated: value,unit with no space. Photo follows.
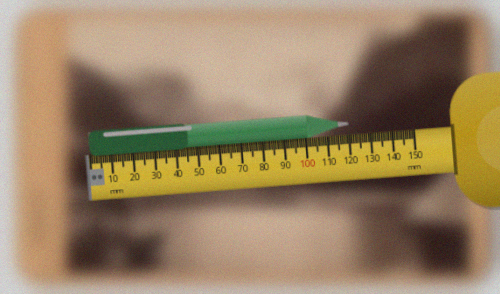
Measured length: 120,mm
